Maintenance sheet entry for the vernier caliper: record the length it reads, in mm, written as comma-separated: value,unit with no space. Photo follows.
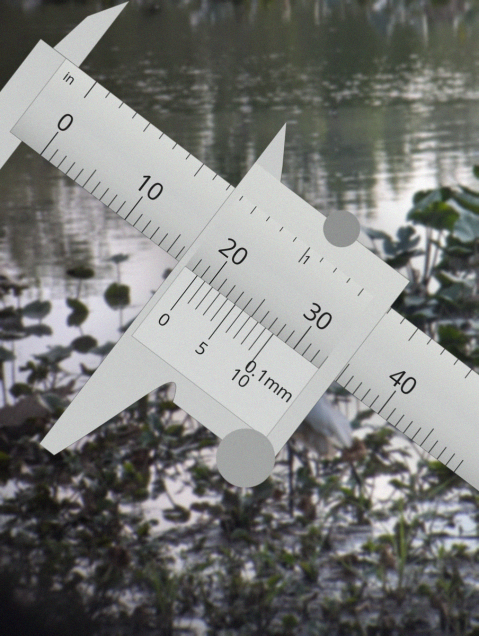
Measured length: 18.6,mm
